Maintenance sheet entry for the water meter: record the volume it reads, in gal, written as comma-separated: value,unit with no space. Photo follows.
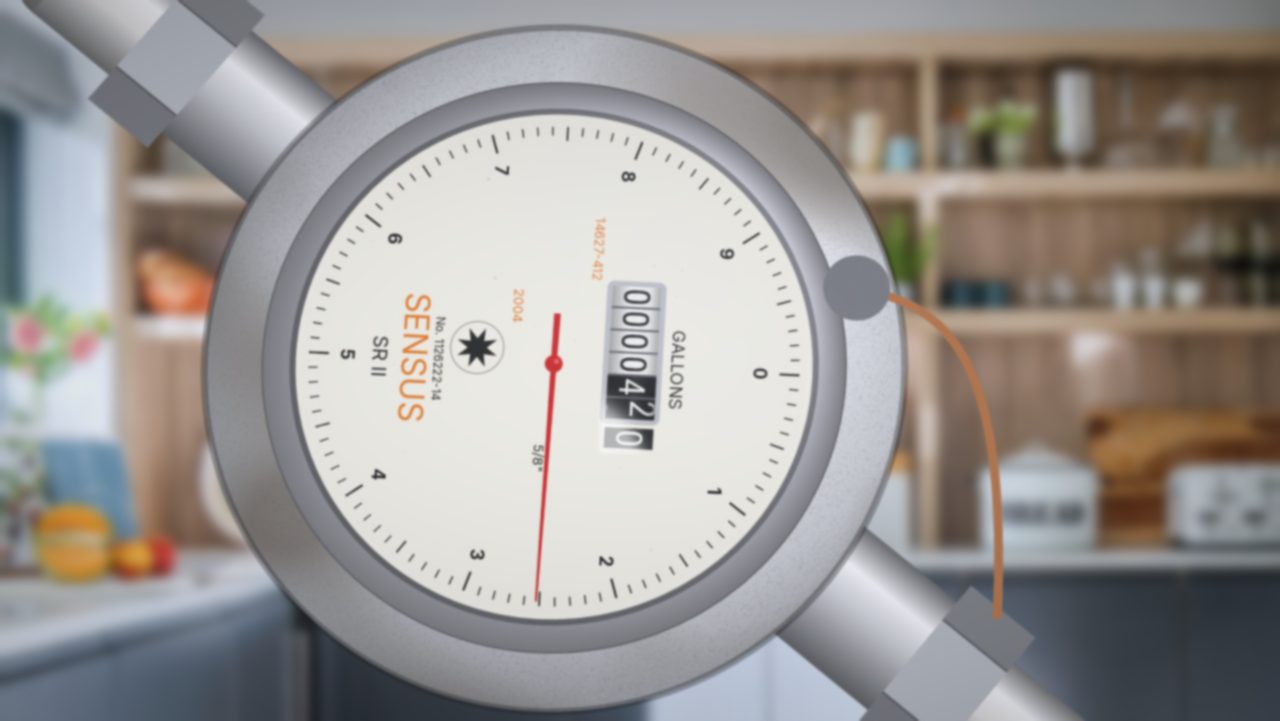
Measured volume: 422.5,gal
